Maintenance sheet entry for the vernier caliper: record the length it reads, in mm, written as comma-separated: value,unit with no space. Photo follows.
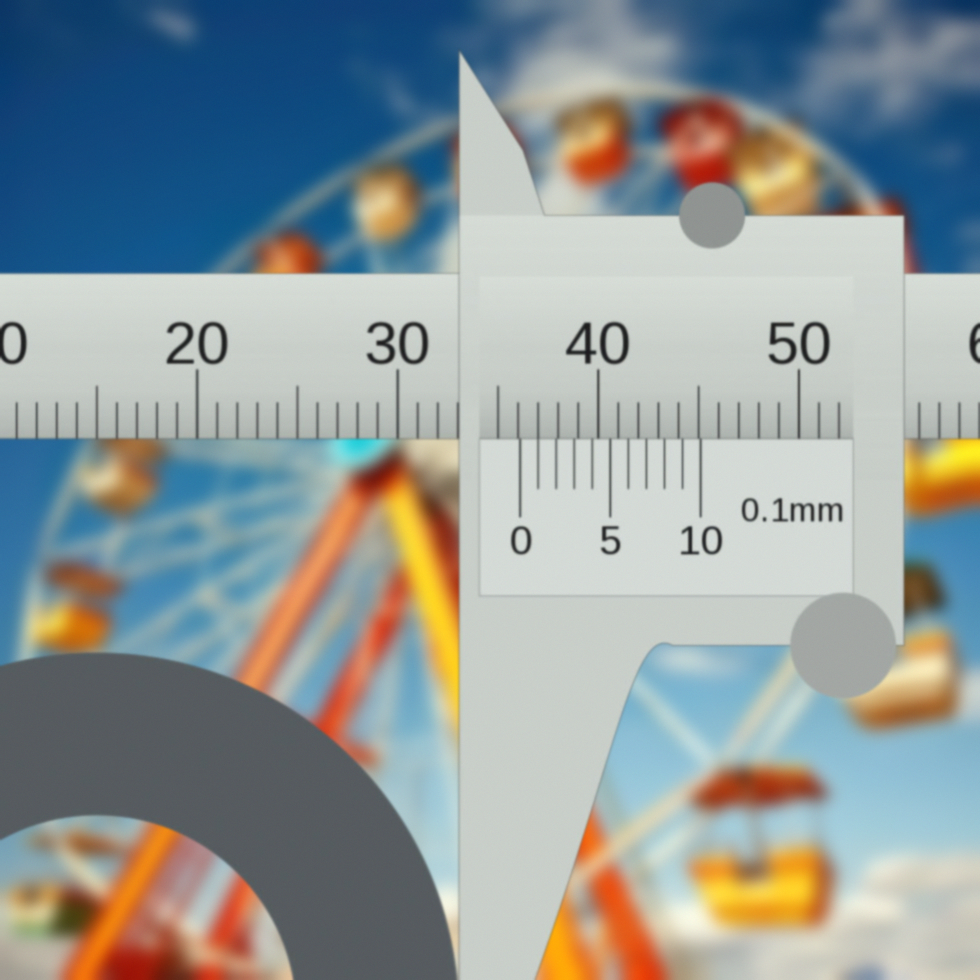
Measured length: 36.1,mm
